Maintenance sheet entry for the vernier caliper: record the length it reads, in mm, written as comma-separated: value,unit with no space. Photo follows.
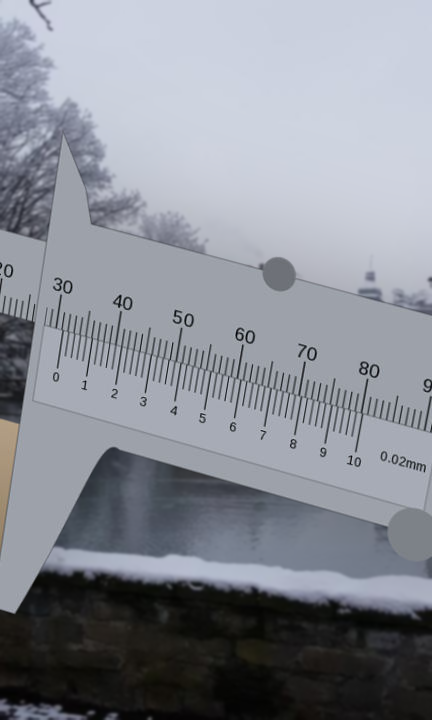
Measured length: 31.2,mm
